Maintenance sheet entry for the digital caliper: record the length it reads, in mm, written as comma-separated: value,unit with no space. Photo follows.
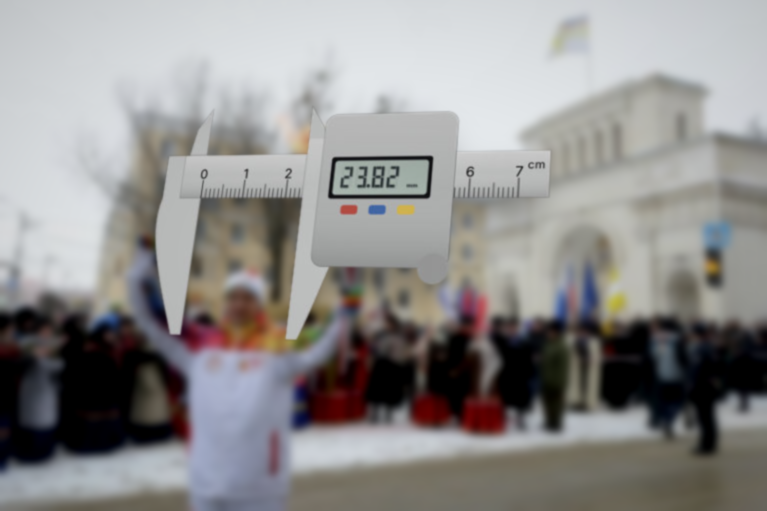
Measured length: 23.82,mm
